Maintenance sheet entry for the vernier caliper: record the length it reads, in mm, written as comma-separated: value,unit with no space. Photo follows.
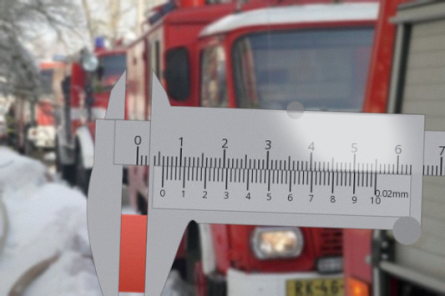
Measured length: 6.0,mm
